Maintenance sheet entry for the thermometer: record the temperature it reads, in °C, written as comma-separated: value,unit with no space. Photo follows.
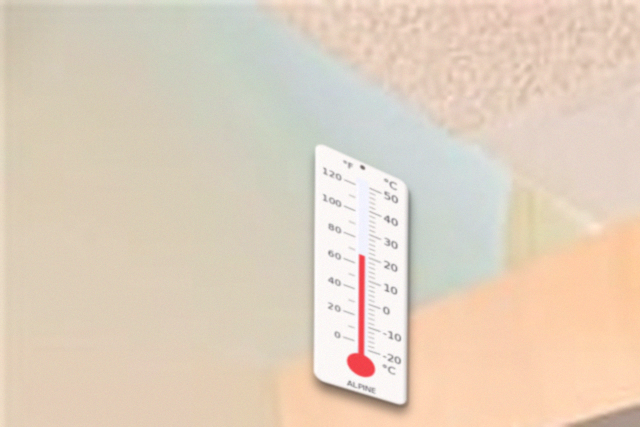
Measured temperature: 20,°C
